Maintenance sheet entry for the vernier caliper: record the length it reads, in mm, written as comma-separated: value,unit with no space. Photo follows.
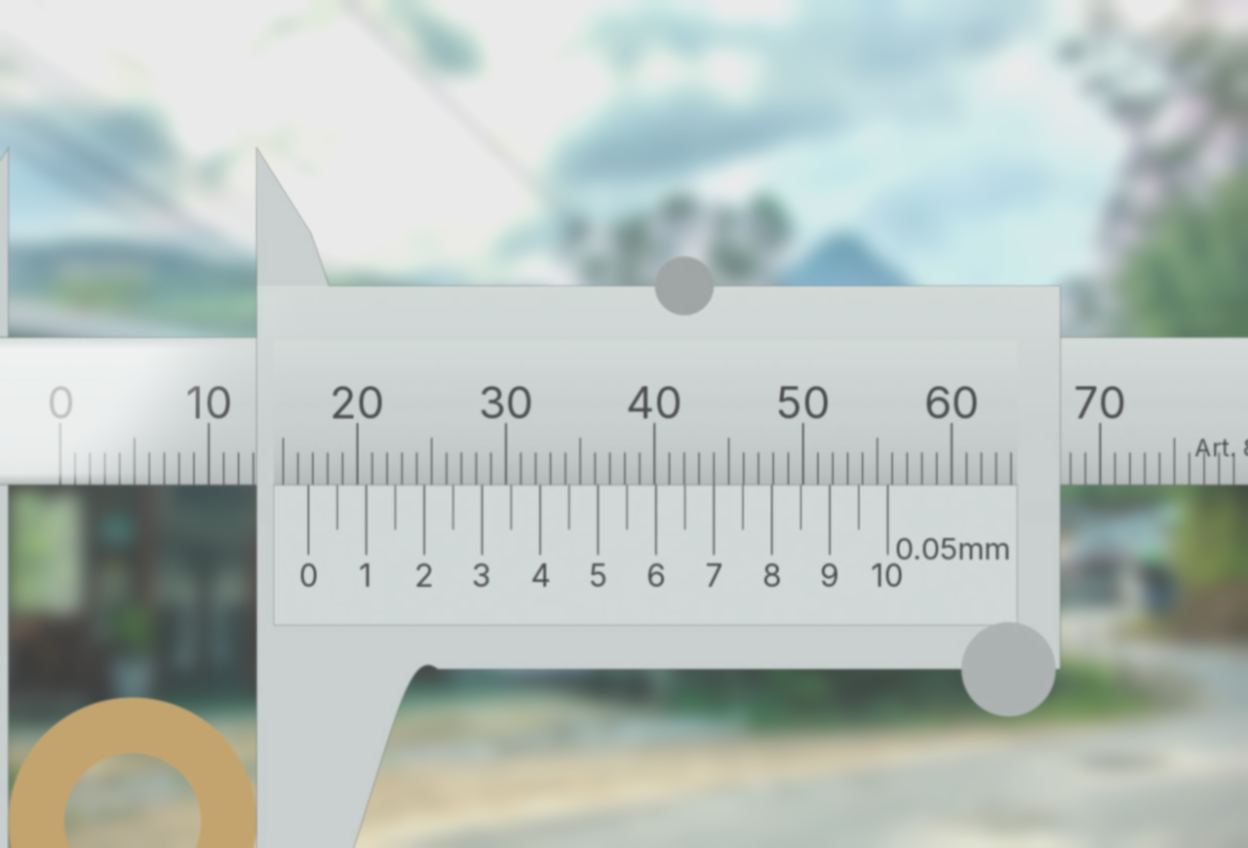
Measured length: 16.7,mm
